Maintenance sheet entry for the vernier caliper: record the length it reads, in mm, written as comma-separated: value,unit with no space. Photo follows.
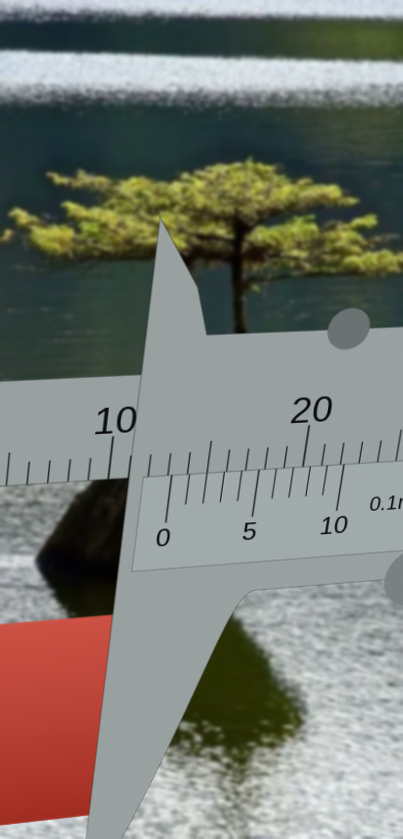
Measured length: 13.2,mm
